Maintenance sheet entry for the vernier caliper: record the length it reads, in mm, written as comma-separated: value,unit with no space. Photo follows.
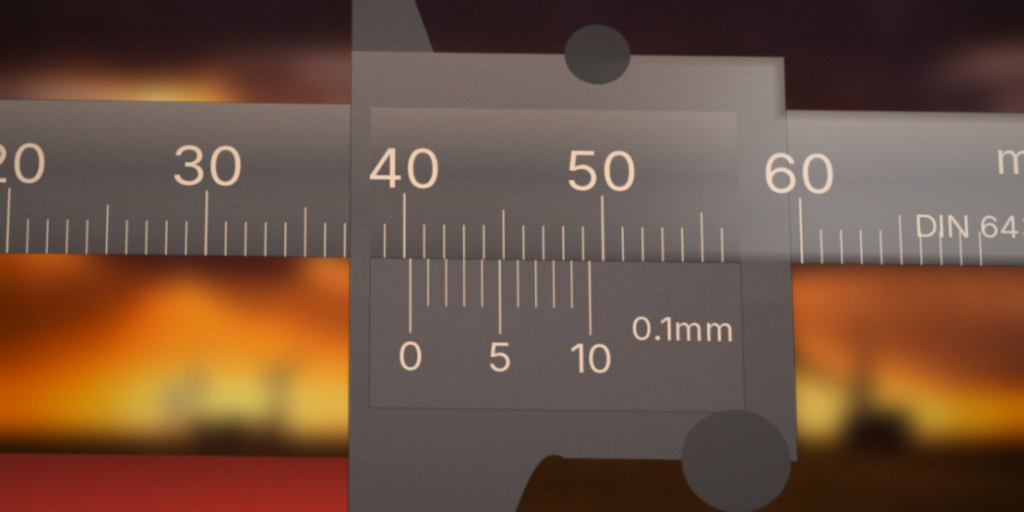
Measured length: 40.3,mm
